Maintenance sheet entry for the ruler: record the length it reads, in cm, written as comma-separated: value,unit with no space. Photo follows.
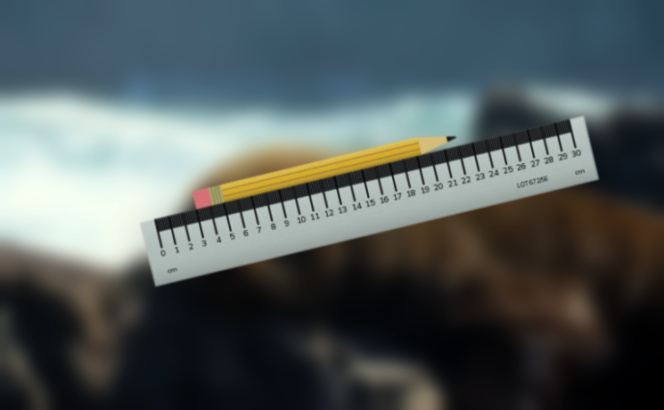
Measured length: 19,cm
